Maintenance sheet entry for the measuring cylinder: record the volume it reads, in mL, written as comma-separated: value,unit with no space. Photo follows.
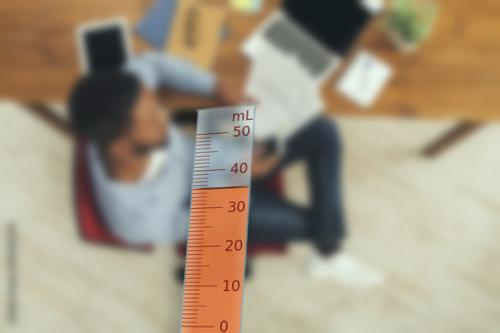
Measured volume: 35,mL
